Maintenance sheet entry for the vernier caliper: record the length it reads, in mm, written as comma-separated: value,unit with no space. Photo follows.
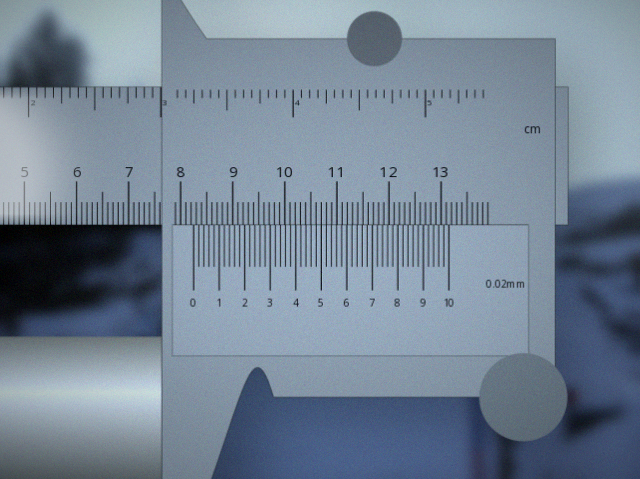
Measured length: 82.5,mm
